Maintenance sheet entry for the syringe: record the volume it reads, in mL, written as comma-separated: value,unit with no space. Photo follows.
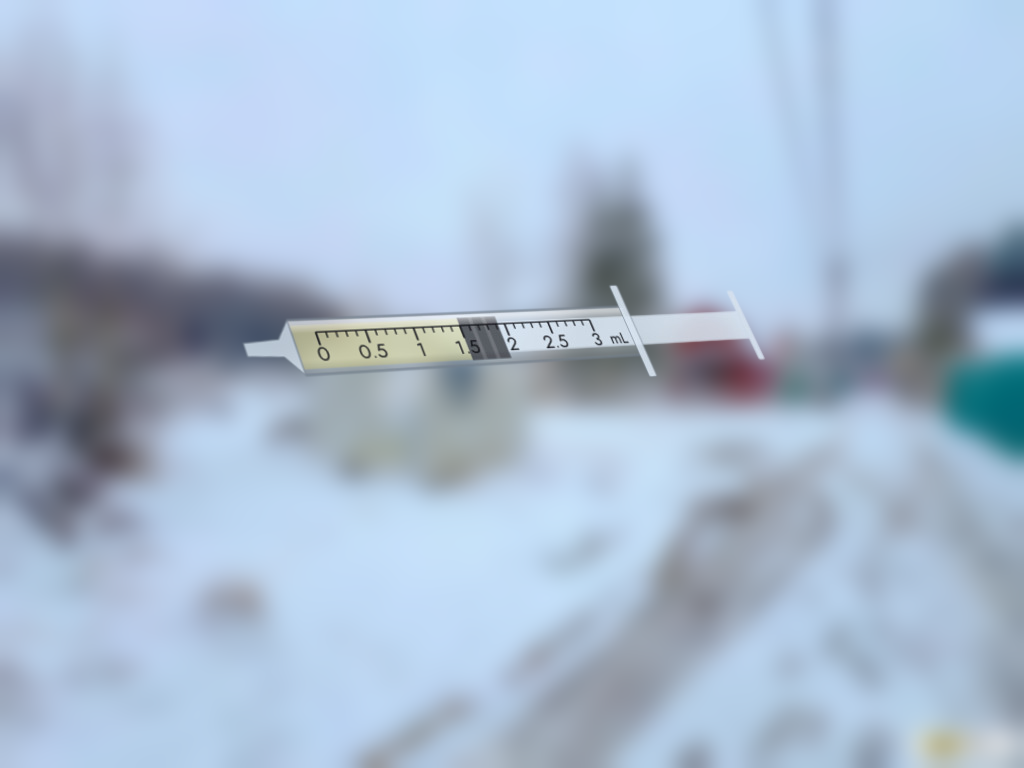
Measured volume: 1.5,mL
